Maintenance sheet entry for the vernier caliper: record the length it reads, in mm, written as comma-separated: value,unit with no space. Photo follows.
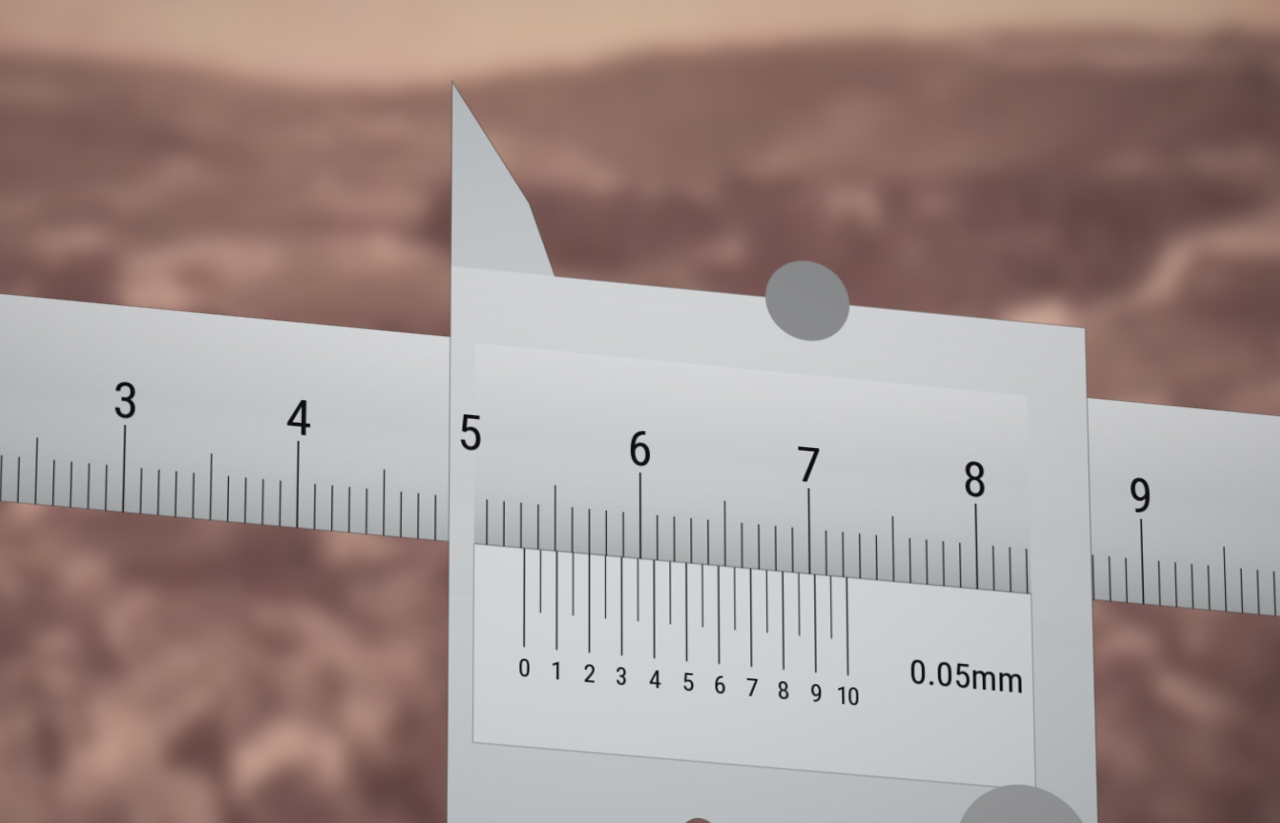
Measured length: 53.2,mm
